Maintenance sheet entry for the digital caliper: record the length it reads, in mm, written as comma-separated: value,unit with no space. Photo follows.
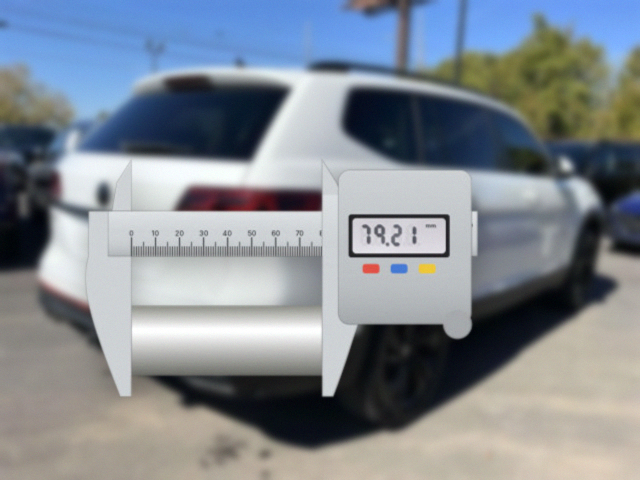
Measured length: 79.21,mm
